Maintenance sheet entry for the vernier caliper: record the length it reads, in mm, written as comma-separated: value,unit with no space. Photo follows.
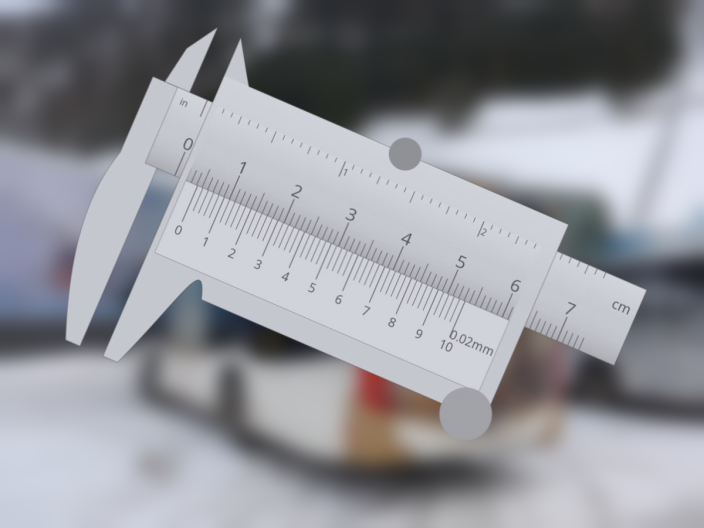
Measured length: 4.2,mm
